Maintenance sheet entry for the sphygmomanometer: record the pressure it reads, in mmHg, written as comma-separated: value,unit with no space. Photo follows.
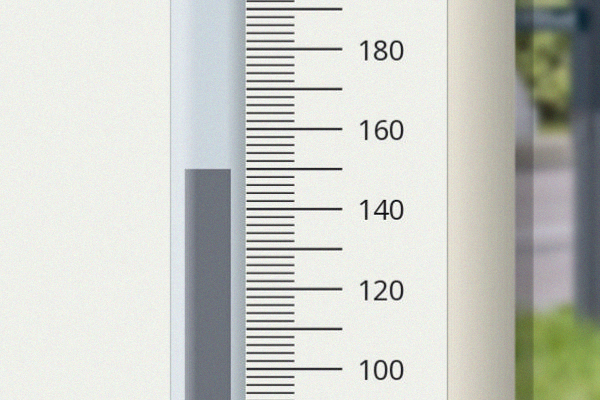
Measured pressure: 150,mmHg
